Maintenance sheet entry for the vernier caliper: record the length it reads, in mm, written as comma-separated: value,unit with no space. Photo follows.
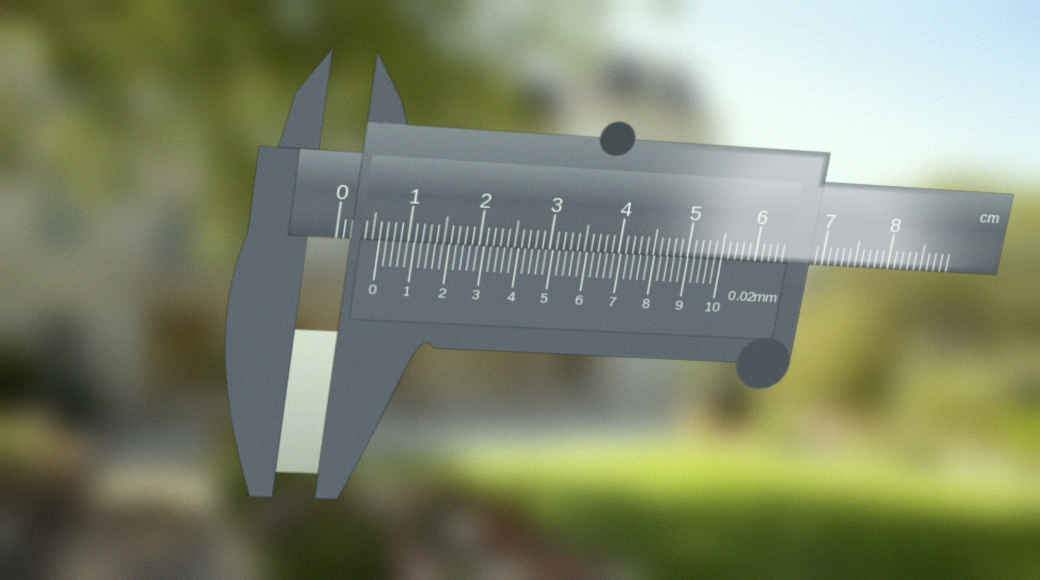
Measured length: 6.0,mm
